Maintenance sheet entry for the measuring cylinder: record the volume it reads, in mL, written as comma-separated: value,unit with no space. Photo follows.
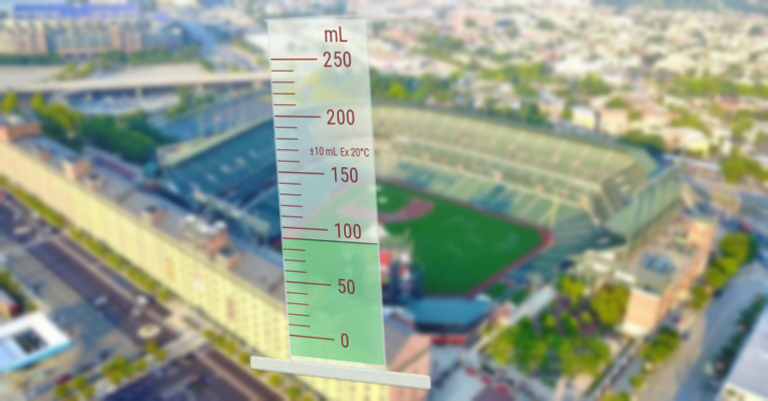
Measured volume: 90,mL
